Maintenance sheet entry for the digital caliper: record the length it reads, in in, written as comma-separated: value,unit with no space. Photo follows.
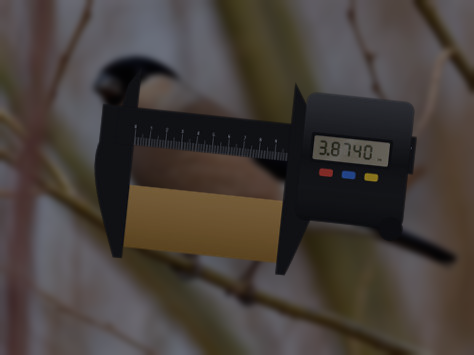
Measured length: 3.8740,in
